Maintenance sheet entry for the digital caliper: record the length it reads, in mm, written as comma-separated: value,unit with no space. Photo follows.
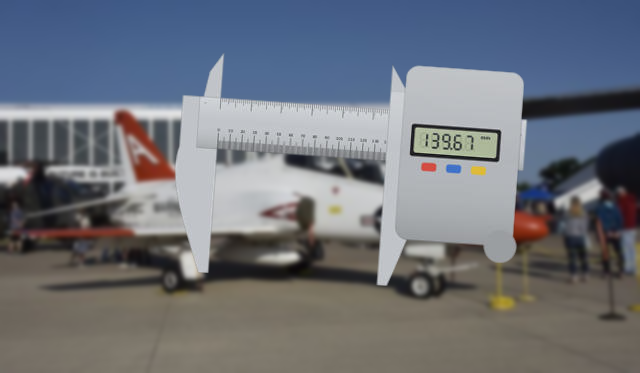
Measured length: 139.67,mm
